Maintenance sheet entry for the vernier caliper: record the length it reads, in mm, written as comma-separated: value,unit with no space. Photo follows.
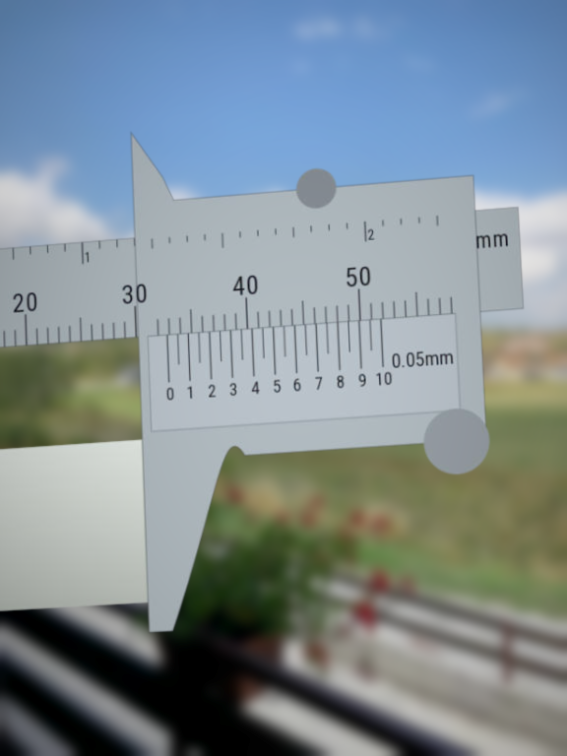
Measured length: 32.8,mm
